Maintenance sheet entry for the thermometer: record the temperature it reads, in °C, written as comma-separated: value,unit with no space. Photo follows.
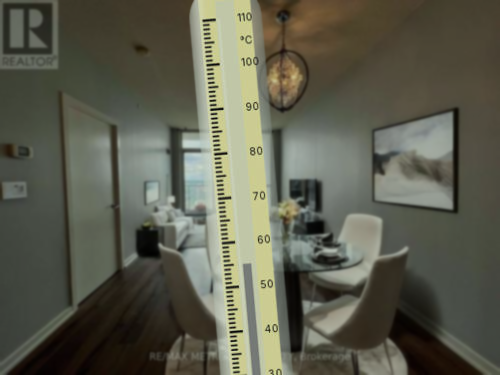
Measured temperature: 55,°C
